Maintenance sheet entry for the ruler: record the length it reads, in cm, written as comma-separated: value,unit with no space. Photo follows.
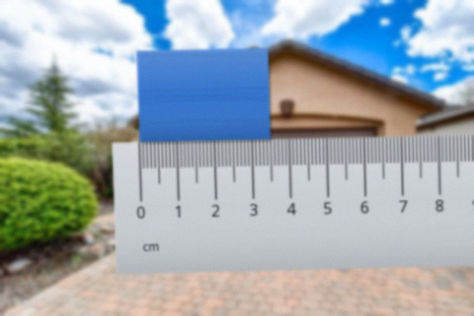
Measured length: 3.5,cm
